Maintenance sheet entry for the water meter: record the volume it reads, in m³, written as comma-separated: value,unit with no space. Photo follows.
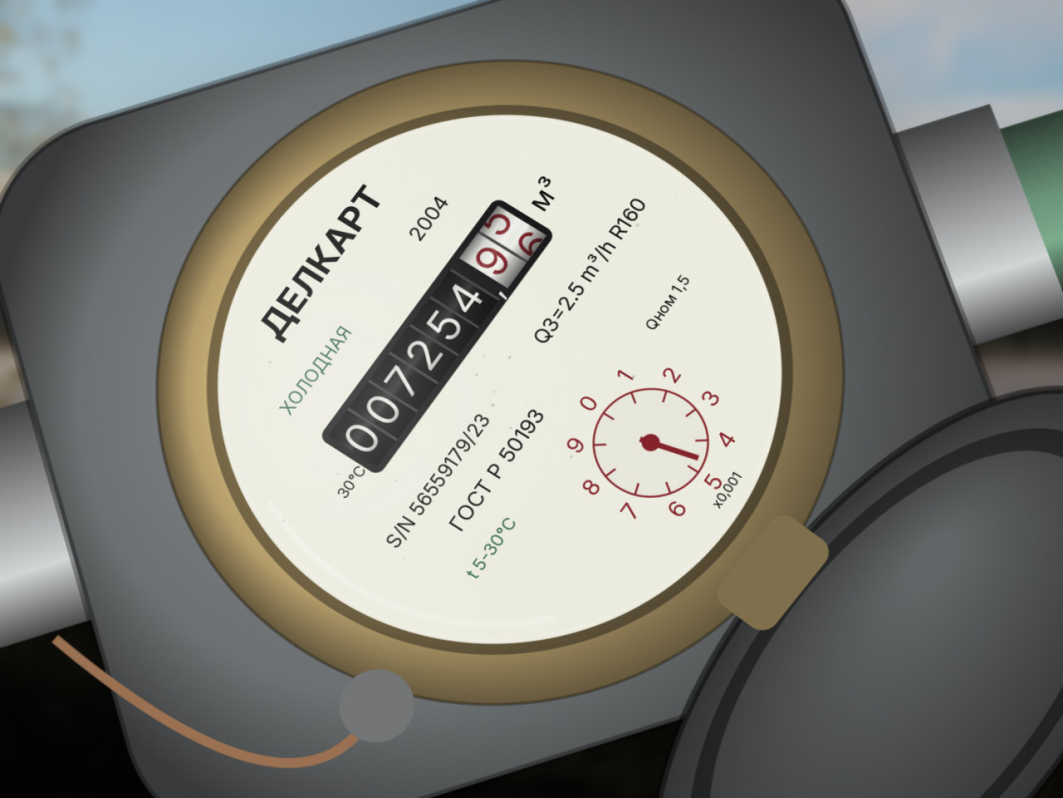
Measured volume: 7254.954,m³
